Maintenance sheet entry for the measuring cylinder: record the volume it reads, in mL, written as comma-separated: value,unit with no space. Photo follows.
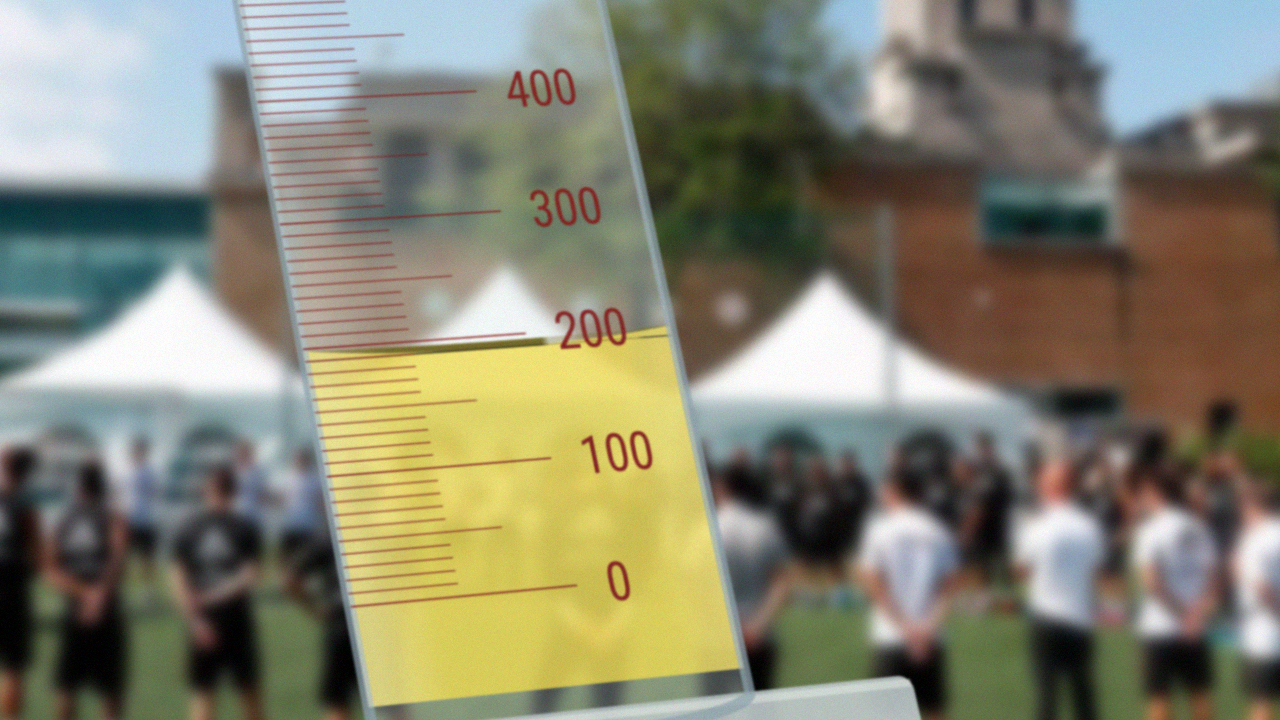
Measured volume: 190,mL
